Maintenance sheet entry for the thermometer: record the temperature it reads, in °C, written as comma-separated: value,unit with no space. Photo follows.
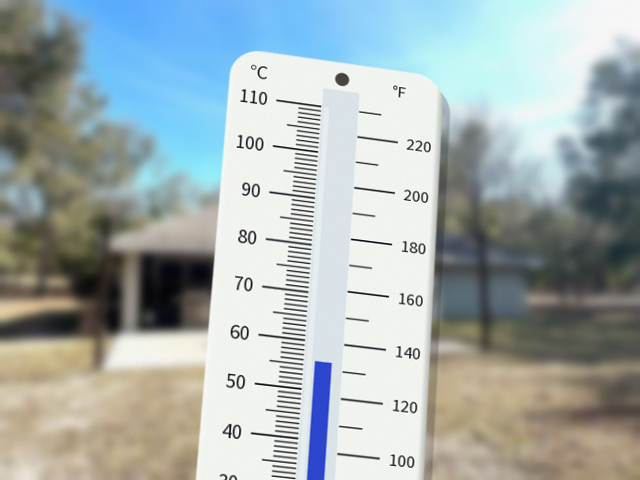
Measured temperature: 56,°C
